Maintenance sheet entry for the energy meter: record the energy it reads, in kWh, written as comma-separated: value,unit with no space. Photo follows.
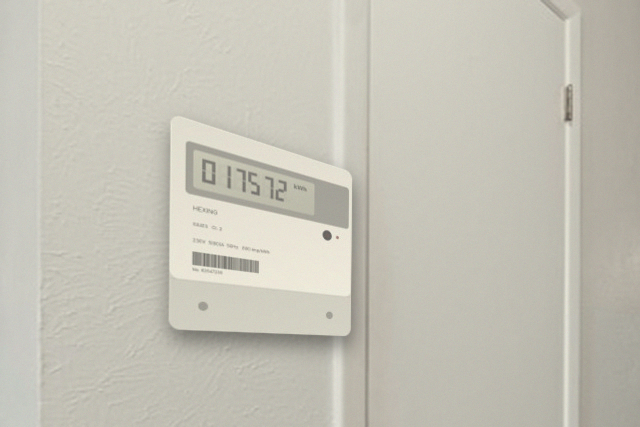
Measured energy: 17572,kWh
